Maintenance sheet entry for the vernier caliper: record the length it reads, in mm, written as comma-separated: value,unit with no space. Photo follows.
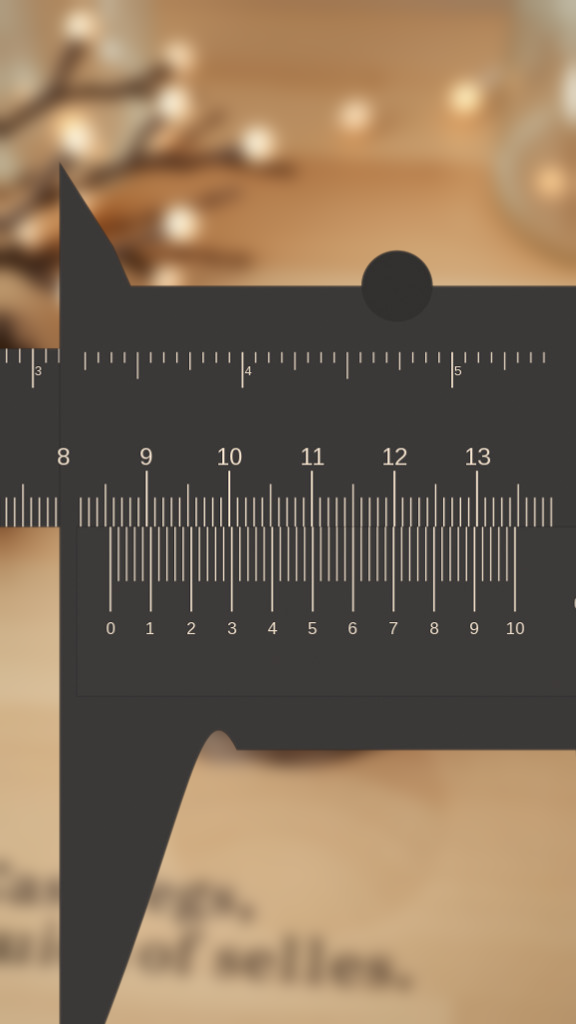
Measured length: 85.6,mm
